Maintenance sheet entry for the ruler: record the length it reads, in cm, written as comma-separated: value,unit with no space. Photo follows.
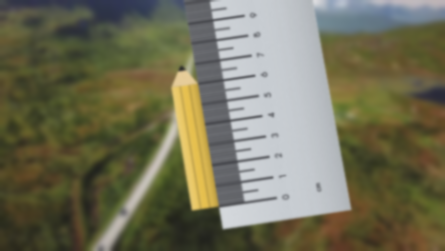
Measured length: 7,cm
